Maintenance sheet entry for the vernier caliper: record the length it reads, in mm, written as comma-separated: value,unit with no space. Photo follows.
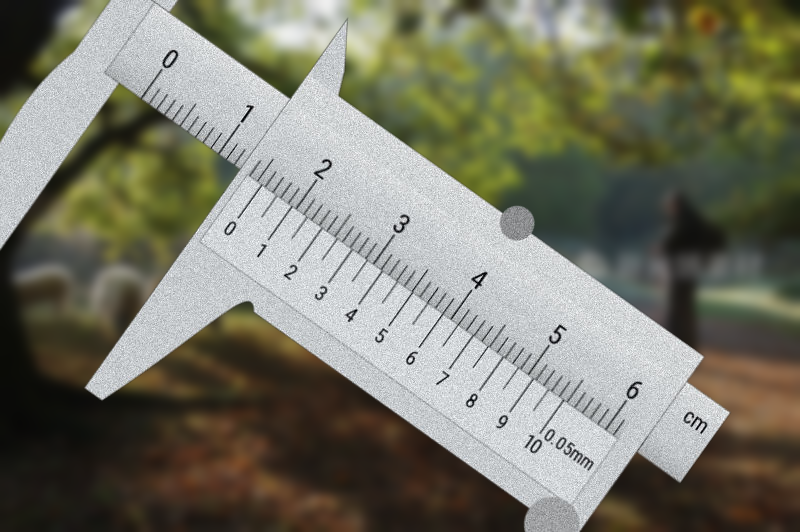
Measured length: 15.6,mm
